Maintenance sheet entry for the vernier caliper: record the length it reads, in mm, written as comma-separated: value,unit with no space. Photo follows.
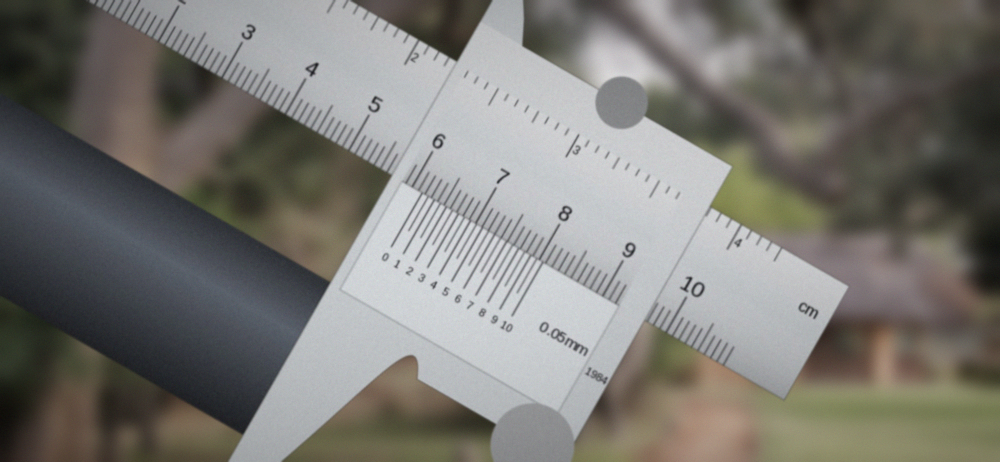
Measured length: 61.6,mm
